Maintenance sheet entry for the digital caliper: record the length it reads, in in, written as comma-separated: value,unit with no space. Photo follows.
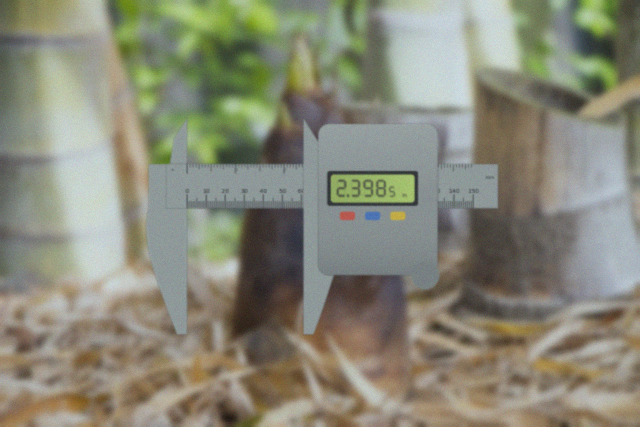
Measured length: 2.3985,in
